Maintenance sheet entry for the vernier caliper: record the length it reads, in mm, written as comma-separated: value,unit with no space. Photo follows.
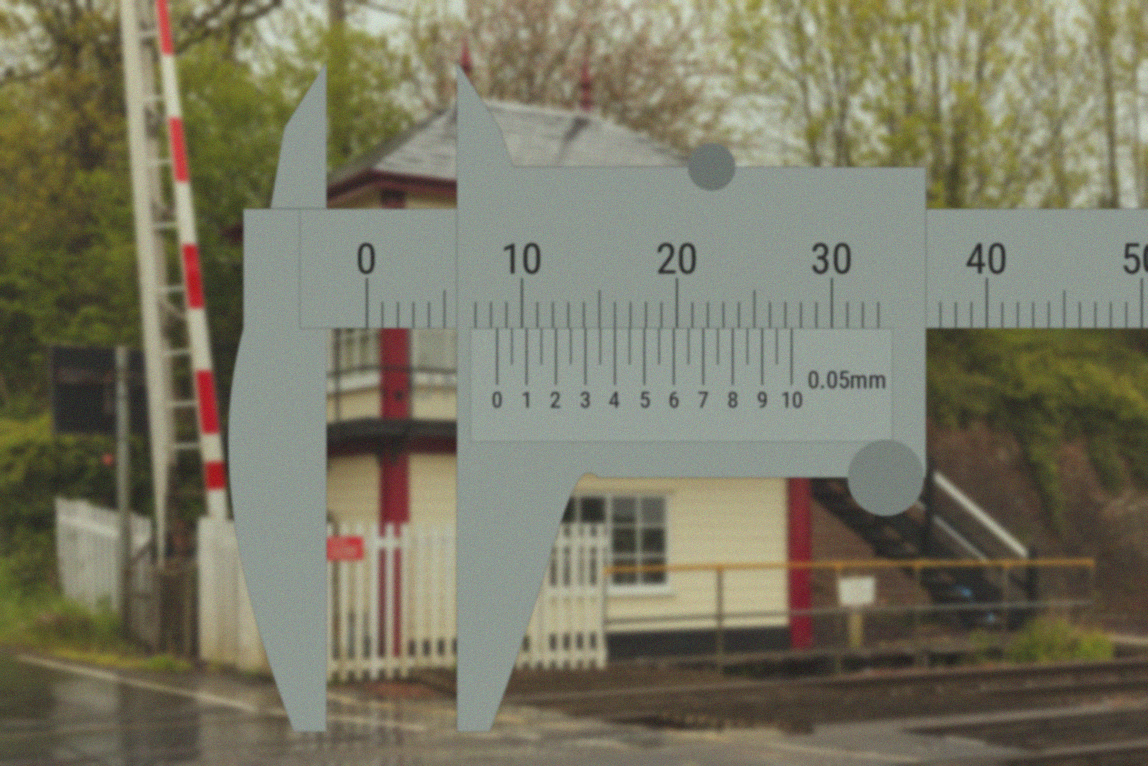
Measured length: 8.4,mm
